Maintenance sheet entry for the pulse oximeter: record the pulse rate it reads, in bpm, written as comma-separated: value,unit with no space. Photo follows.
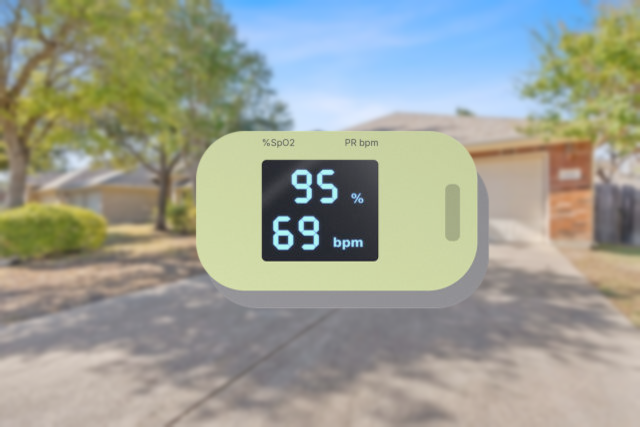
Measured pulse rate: 69,bpm
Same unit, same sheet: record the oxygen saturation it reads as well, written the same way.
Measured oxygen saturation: 95,%
